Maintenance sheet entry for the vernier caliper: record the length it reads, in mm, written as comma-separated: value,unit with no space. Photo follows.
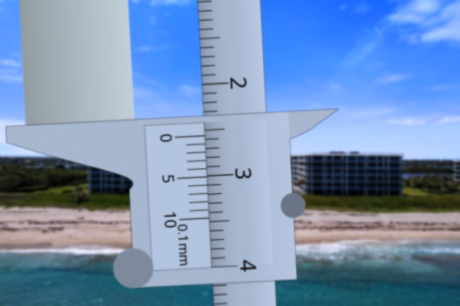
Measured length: 25.6,mm
